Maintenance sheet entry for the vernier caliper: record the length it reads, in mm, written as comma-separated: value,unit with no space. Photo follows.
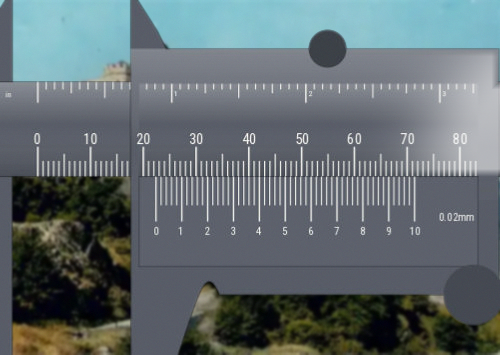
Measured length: 22.4,mm
